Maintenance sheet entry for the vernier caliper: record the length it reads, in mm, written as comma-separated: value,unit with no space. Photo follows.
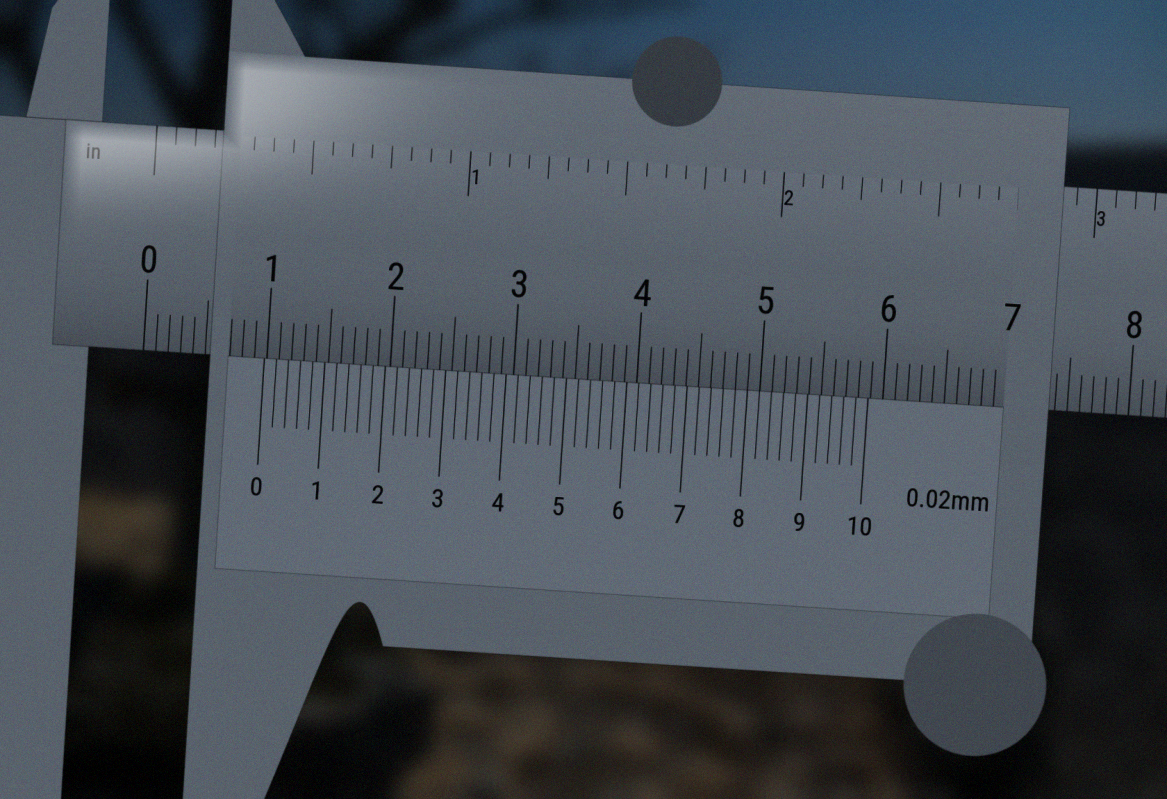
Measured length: 9.8,mm
